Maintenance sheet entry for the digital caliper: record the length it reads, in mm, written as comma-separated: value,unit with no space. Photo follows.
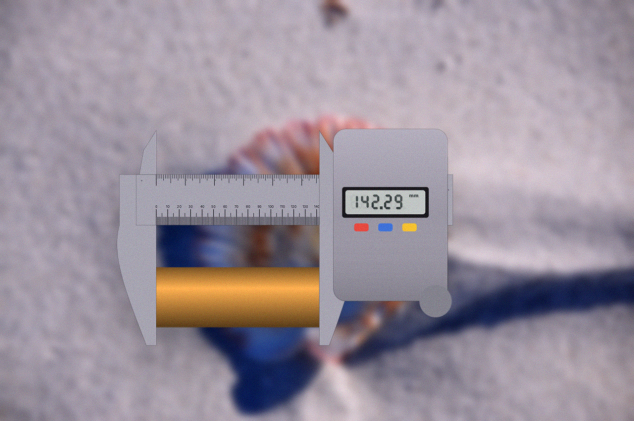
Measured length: 142.29,mm
